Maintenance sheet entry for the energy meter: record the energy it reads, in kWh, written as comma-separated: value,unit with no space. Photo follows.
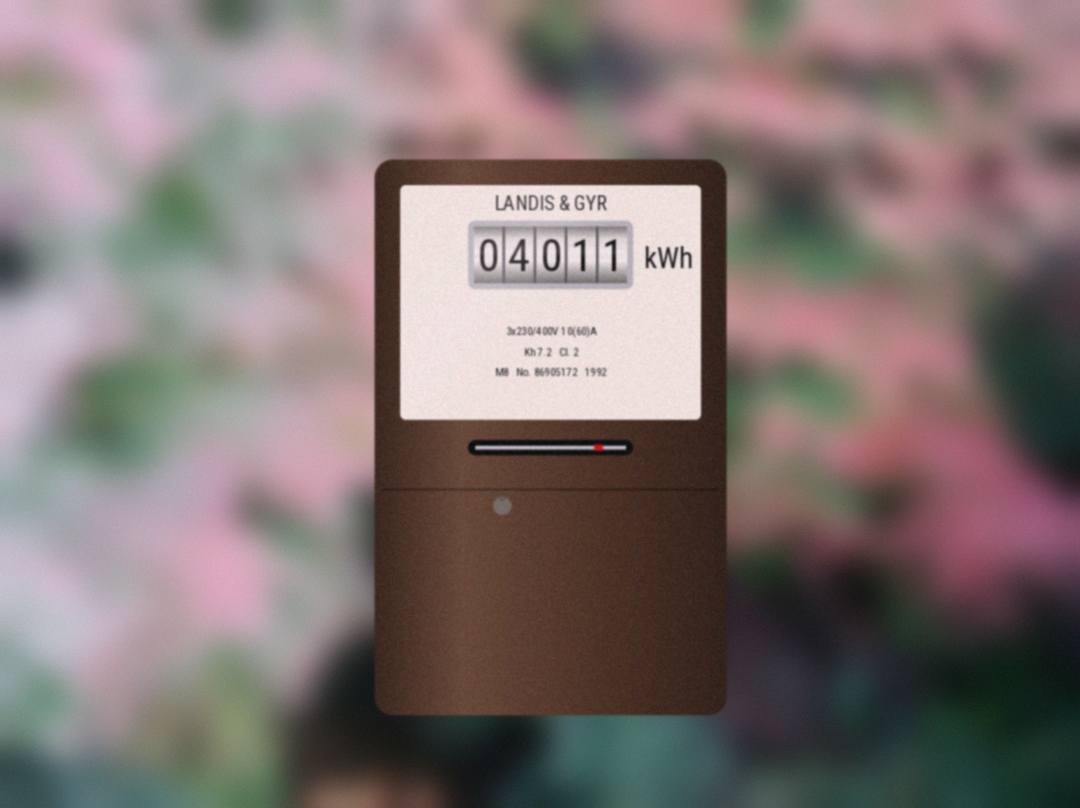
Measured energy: 4011,kWh
